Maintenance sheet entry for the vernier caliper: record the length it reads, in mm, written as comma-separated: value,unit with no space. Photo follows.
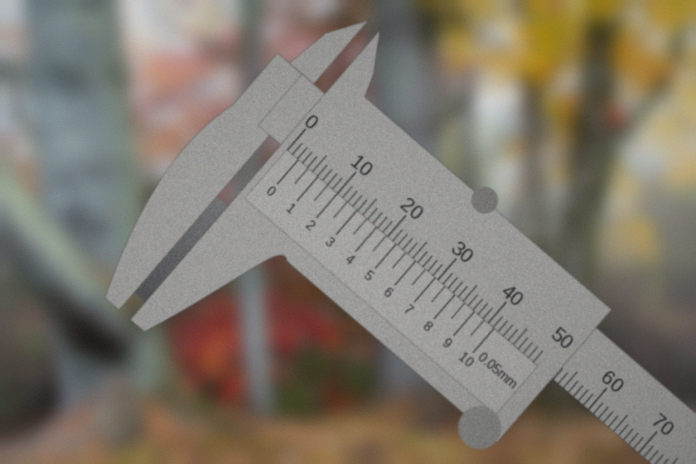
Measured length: 2.2,mm
